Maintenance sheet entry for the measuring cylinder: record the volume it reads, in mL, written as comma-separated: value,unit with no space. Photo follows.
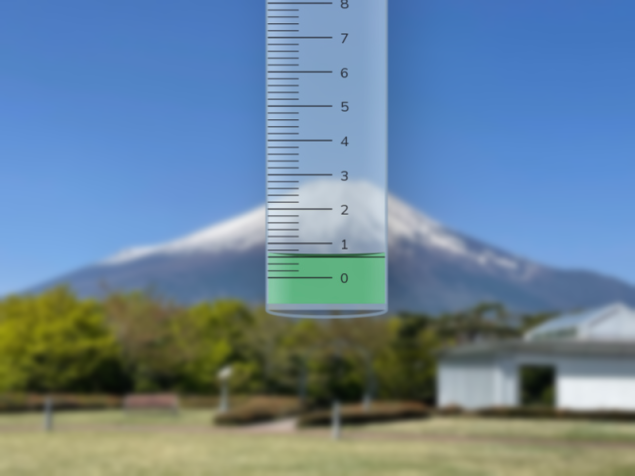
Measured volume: 0.6,mL
